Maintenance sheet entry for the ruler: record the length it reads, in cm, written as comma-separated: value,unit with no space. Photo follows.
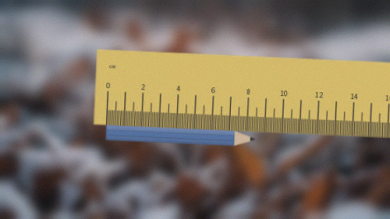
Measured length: 8.5,cm
